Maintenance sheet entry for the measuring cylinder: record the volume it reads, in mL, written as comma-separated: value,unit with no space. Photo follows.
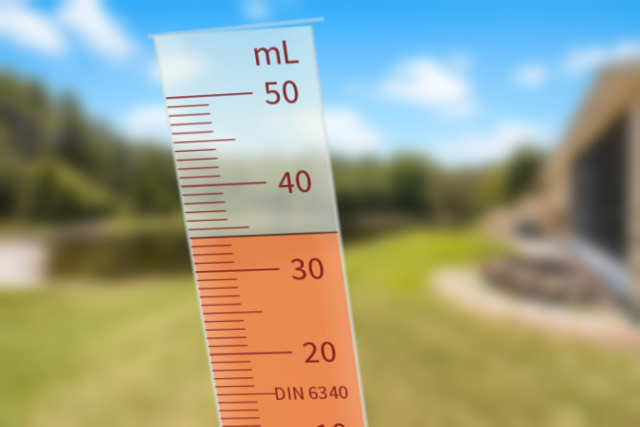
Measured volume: 34,mL
